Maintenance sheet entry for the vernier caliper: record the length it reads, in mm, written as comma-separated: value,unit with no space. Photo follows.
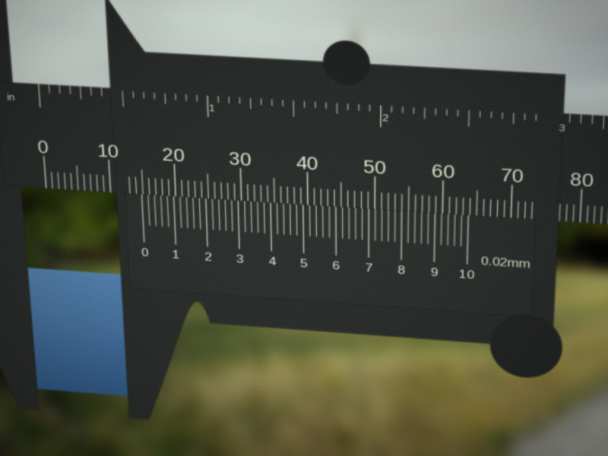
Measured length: 14.8,mm
